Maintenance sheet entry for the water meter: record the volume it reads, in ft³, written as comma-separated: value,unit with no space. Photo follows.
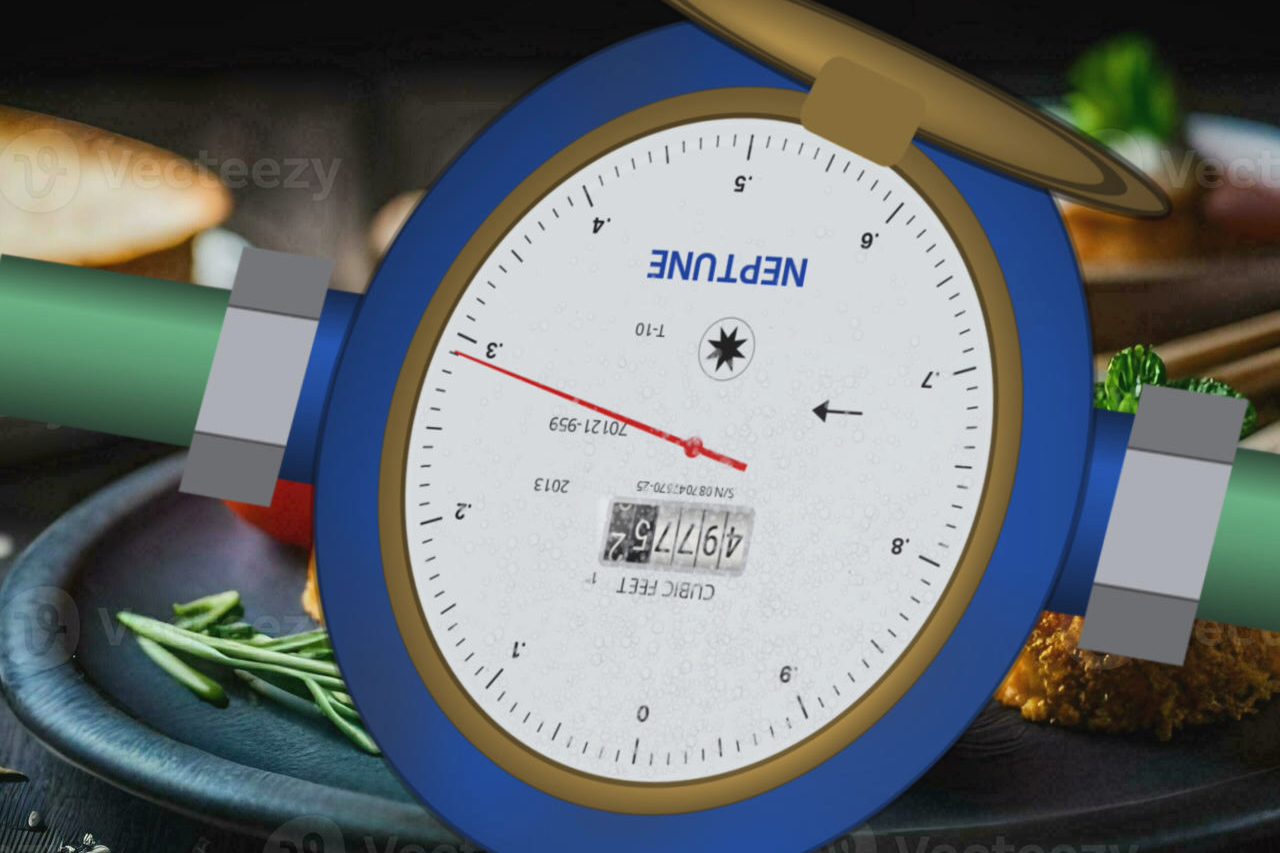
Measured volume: 497752.29,ft³
